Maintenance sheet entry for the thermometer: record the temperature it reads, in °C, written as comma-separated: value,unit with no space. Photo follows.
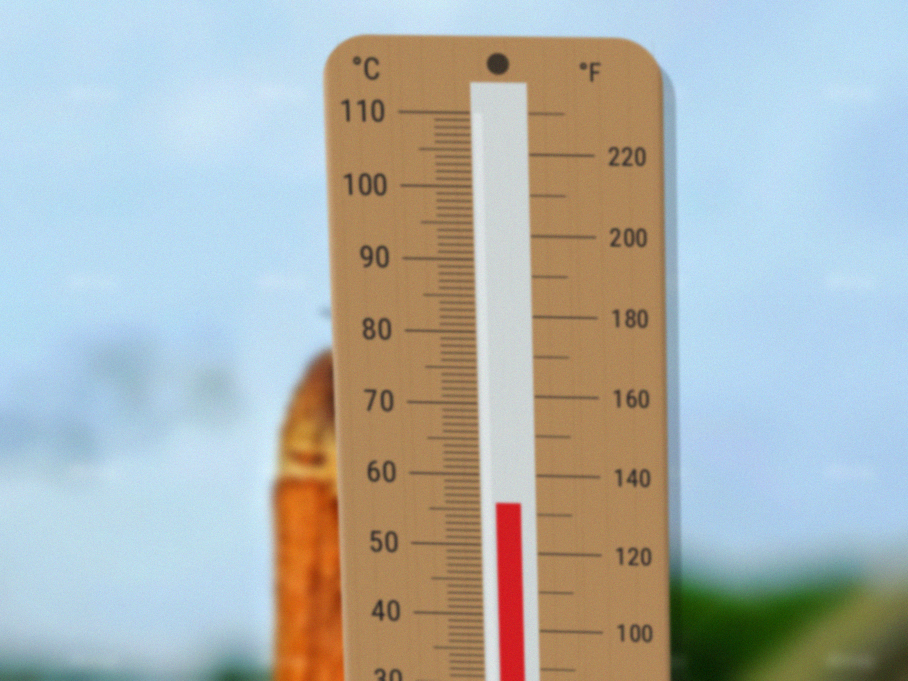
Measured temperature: 56,°C
